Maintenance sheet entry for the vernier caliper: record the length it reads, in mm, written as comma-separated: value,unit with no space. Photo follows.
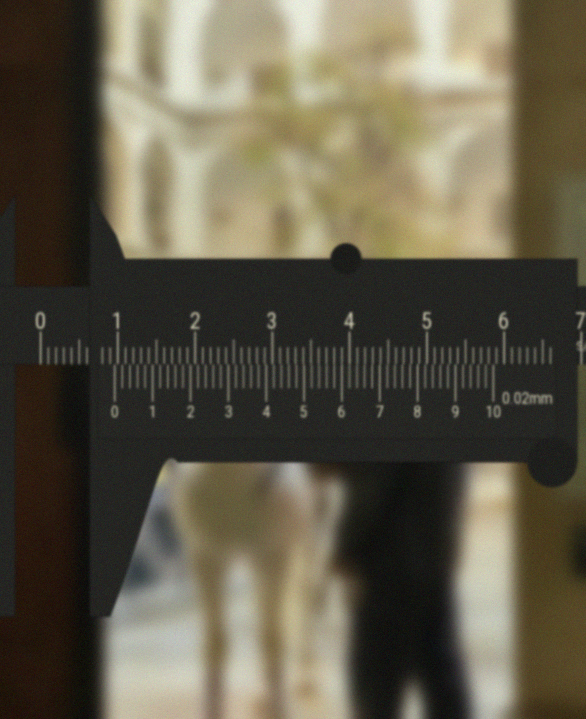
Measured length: 9.6,mm
